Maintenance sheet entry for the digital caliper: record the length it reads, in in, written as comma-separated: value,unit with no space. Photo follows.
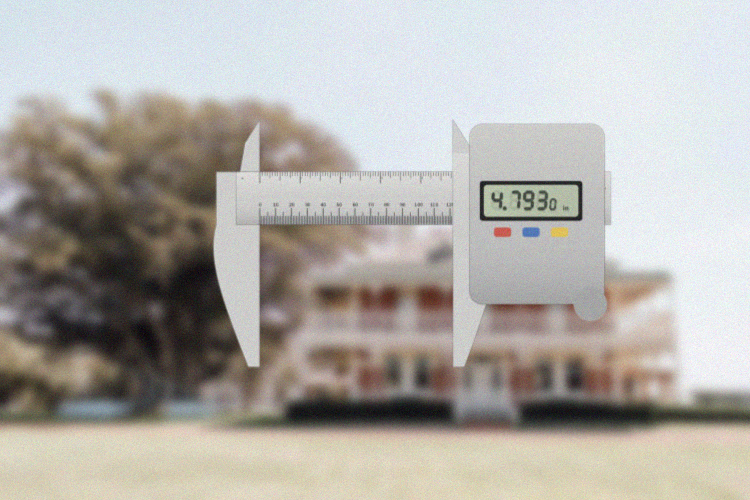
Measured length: 4.7930,in
